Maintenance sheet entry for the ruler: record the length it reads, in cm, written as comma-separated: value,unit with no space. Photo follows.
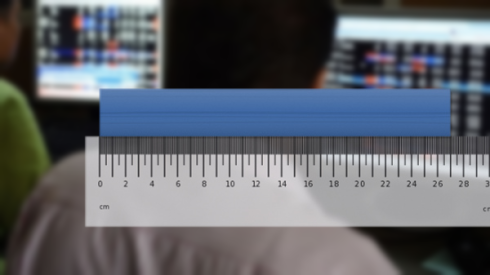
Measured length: 27,cm
